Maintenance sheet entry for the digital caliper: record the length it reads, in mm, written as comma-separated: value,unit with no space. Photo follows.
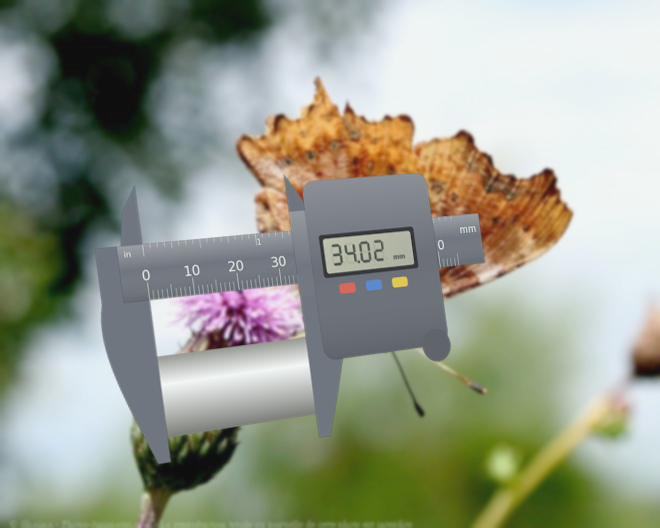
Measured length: 34.02,mm
